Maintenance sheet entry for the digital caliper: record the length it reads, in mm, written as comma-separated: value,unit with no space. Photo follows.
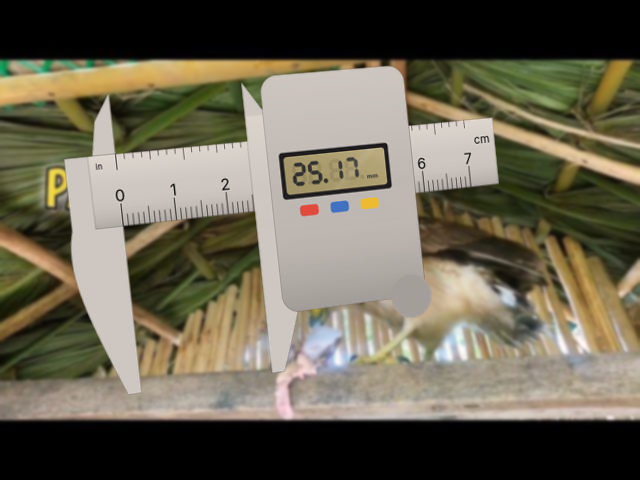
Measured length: 25.17,mm
